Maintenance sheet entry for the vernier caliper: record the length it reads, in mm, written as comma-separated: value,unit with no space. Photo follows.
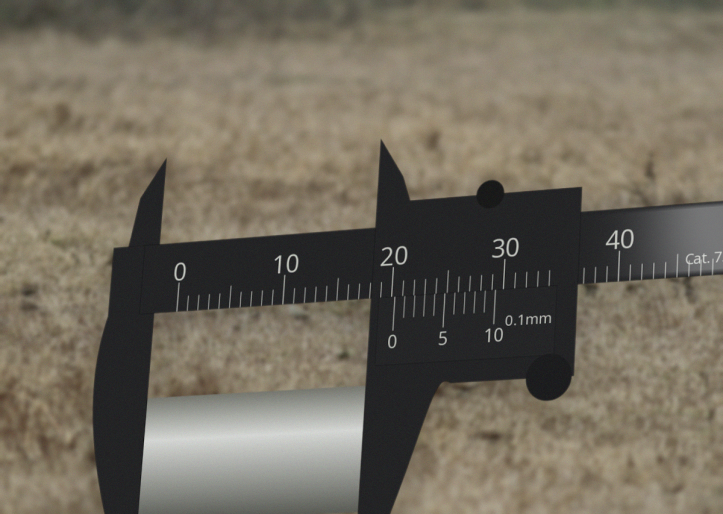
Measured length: 20.3,mm
